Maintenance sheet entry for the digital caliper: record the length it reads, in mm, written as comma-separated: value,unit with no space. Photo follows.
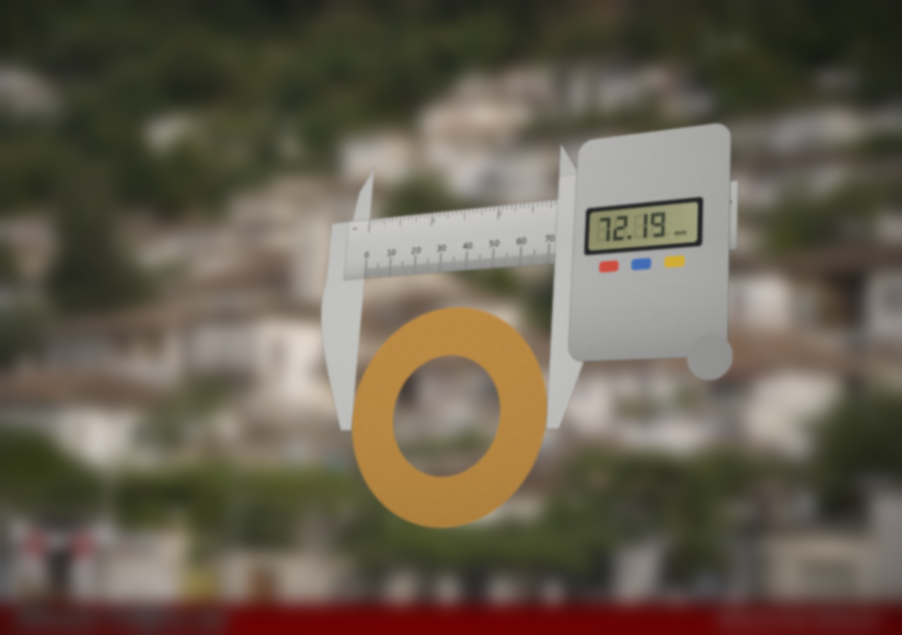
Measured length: 72.19,mm
